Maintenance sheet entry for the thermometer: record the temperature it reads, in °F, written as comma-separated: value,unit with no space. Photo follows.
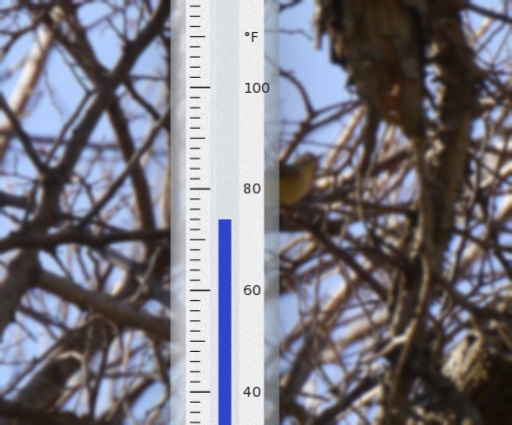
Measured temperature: 74,°F
